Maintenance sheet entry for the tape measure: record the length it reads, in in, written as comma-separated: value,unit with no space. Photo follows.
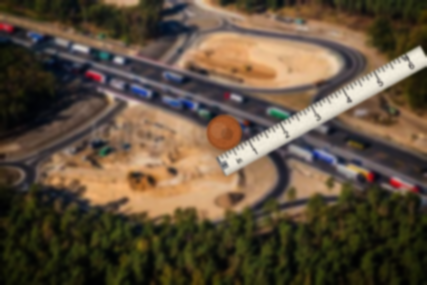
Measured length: 1,in
